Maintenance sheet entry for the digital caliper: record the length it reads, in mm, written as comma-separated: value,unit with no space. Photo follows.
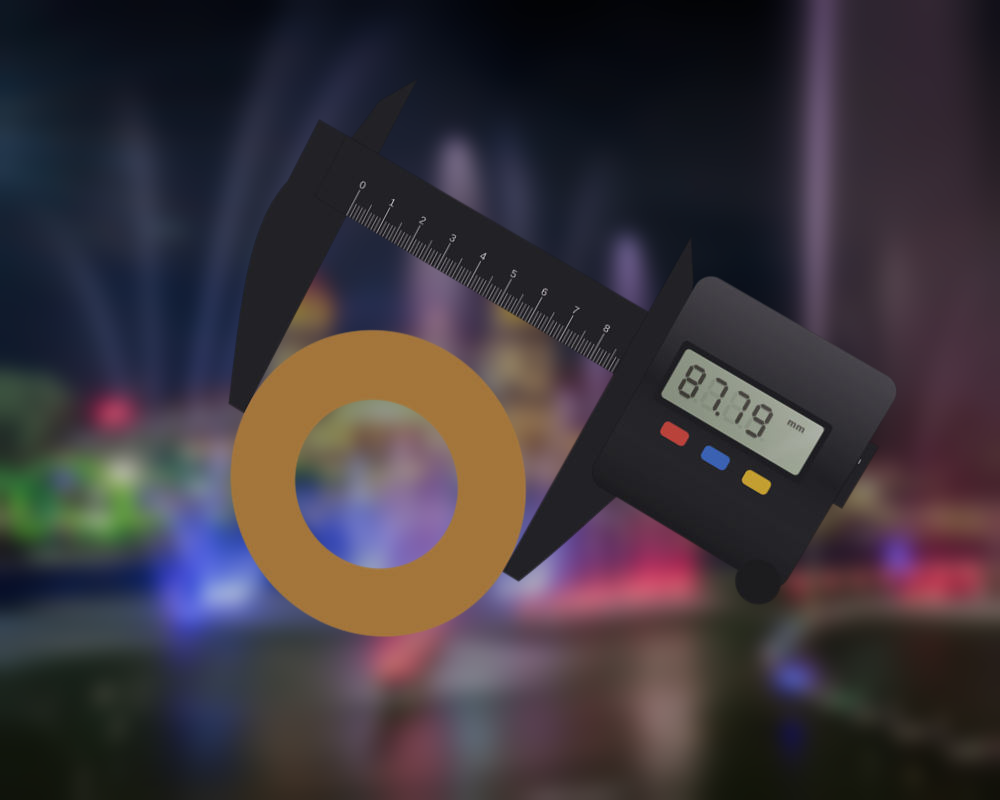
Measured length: 87.79,mm
